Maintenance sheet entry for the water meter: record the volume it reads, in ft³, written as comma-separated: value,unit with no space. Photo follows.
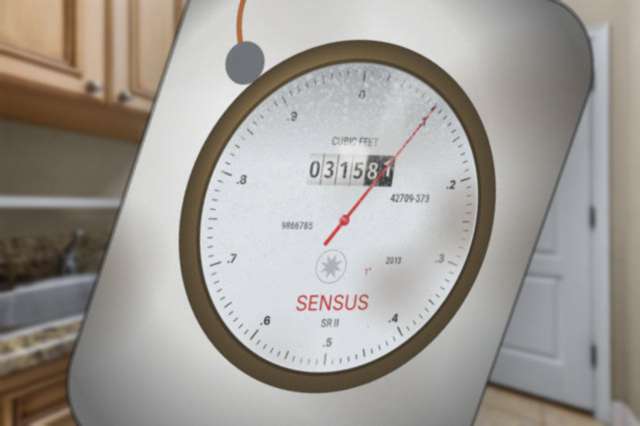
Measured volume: 31581.10,ft³
